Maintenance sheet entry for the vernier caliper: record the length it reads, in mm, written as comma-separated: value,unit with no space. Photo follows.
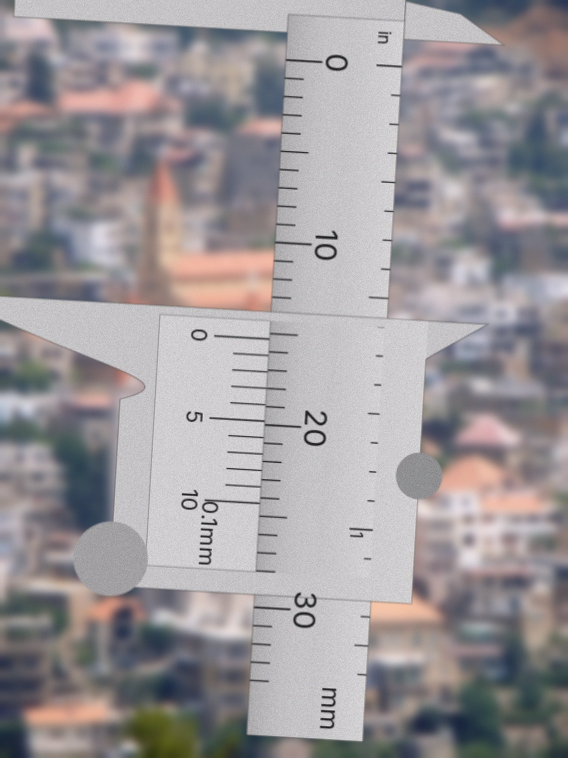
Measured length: 15.3,mm
